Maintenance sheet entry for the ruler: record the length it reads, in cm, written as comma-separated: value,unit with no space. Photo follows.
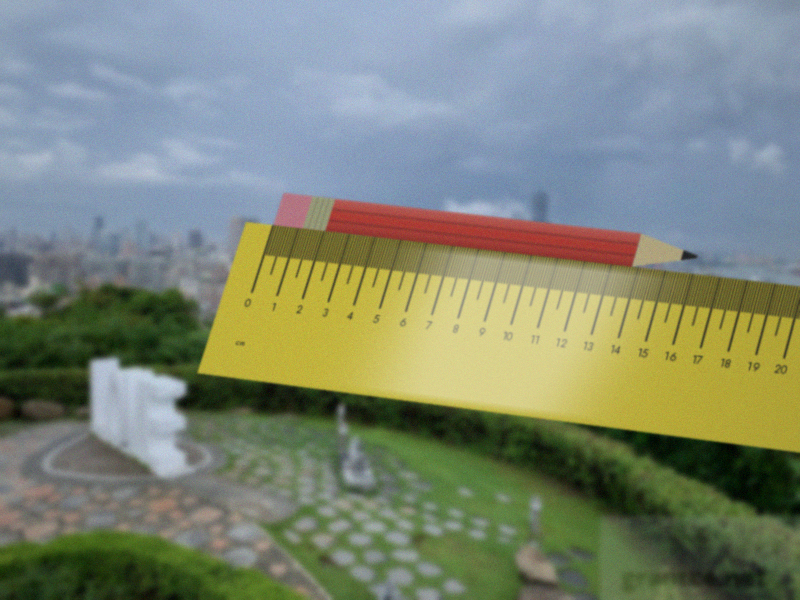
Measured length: 16,cm
